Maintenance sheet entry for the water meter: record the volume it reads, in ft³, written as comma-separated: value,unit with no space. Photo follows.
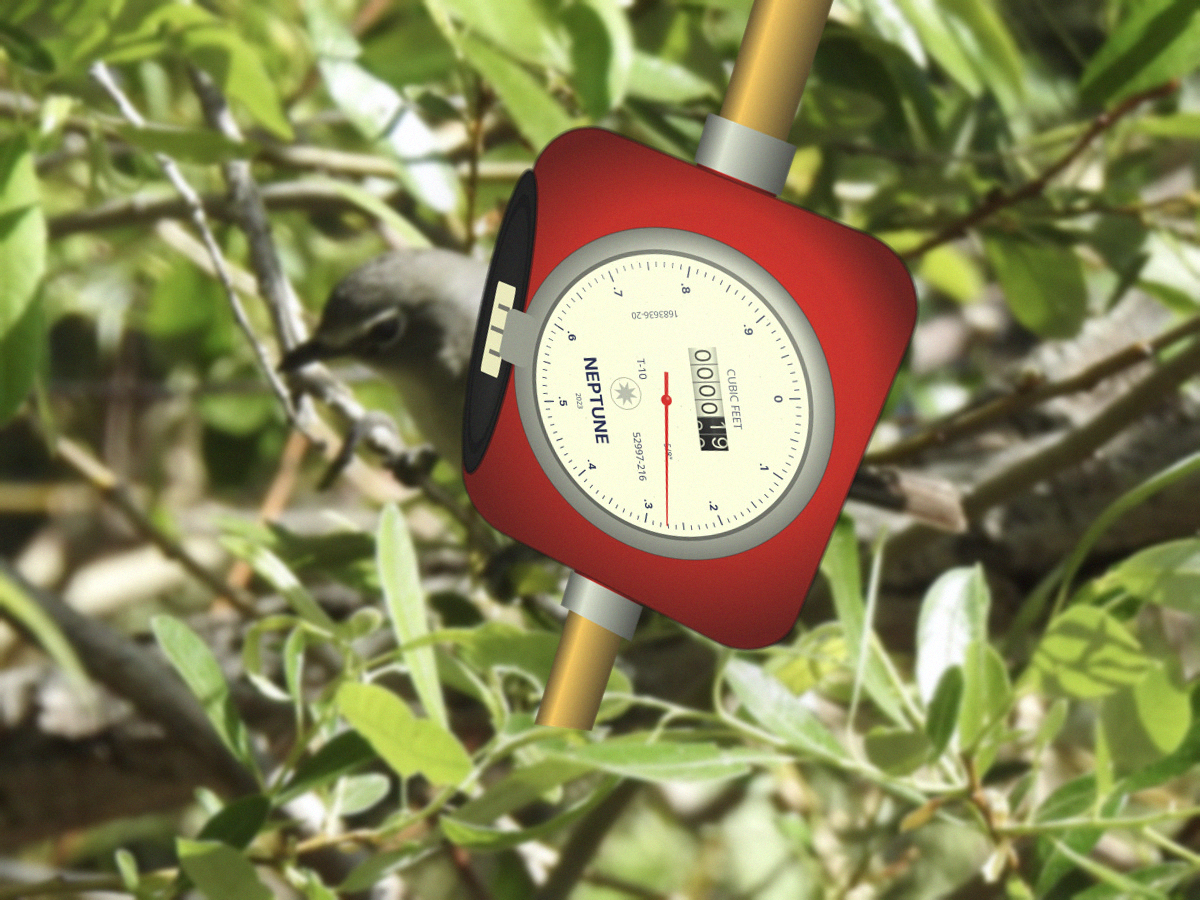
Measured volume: 19.27,ft³
